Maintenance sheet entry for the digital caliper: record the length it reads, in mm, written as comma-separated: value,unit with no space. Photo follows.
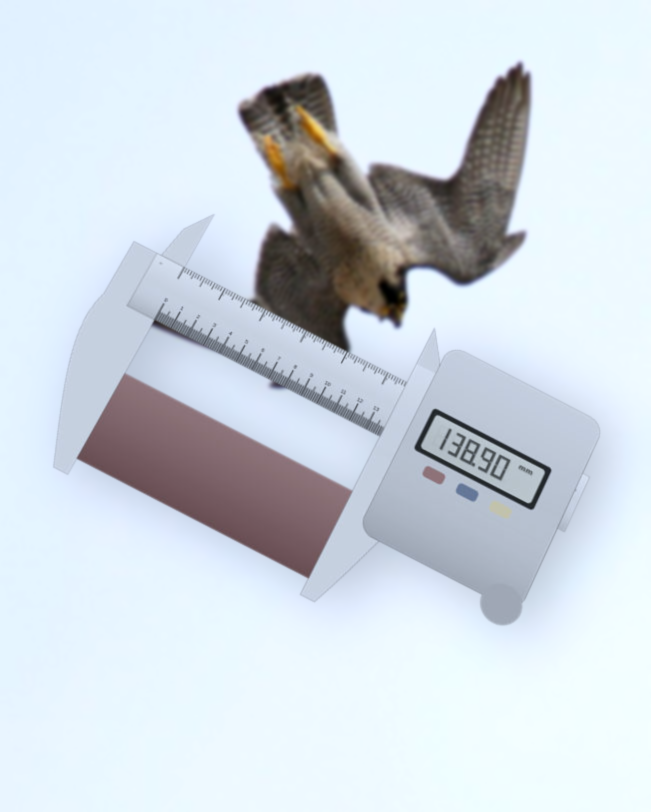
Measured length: 138.90,mm
